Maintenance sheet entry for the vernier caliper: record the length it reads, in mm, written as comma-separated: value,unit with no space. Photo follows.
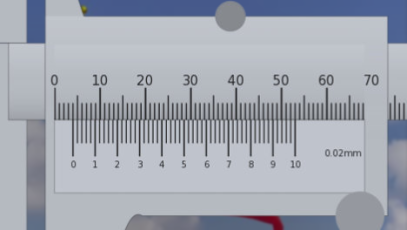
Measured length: 4.0,mm
